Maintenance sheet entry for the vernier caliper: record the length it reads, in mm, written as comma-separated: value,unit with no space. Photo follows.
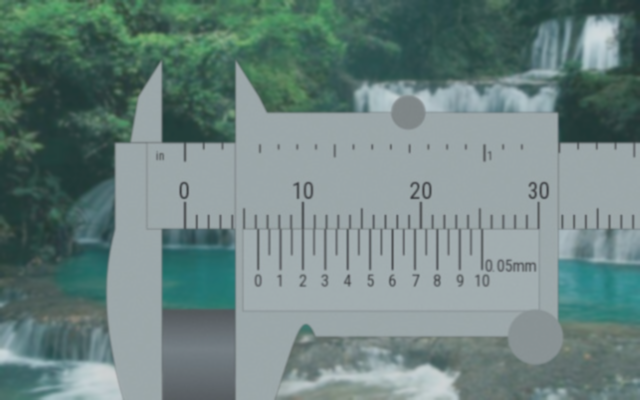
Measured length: 6.2,mm
